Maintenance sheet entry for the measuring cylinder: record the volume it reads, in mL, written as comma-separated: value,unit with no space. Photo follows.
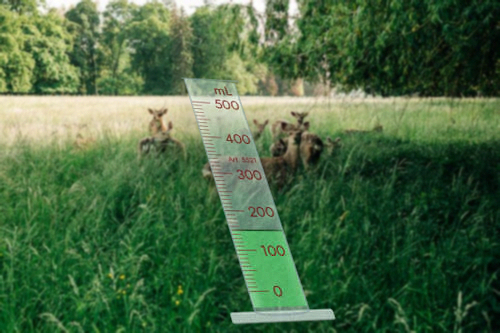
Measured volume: 150,mL
